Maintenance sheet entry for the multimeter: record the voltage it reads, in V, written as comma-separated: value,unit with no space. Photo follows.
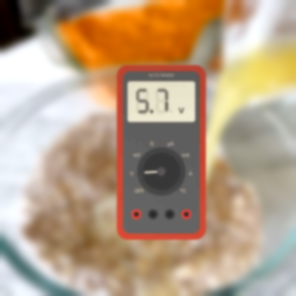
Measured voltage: 5.7,V
